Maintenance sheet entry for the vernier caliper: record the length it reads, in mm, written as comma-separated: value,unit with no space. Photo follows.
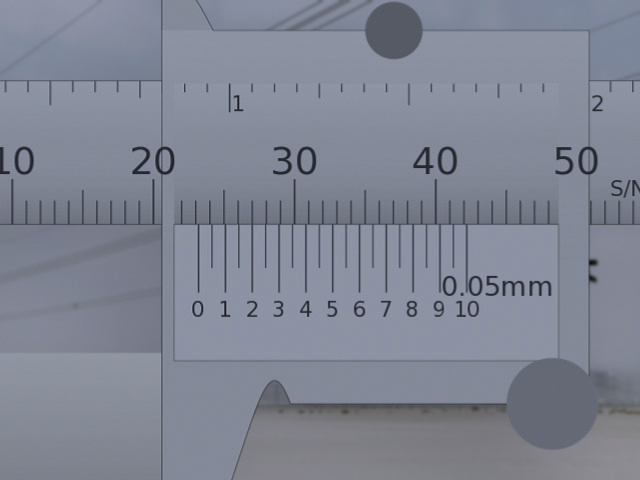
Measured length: 23.2,mm
